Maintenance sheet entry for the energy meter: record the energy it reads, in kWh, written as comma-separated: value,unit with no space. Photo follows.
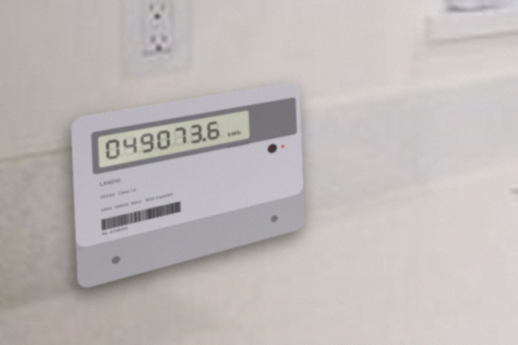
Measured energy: 49073.6,kWh
